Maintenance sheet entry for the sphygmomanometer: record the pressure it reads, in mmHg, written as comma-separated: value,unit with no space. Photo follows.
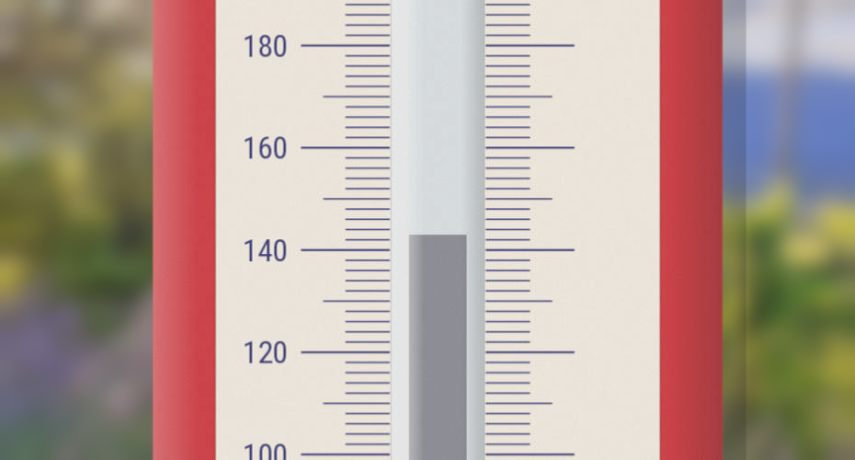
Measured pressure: 143,mmHg
